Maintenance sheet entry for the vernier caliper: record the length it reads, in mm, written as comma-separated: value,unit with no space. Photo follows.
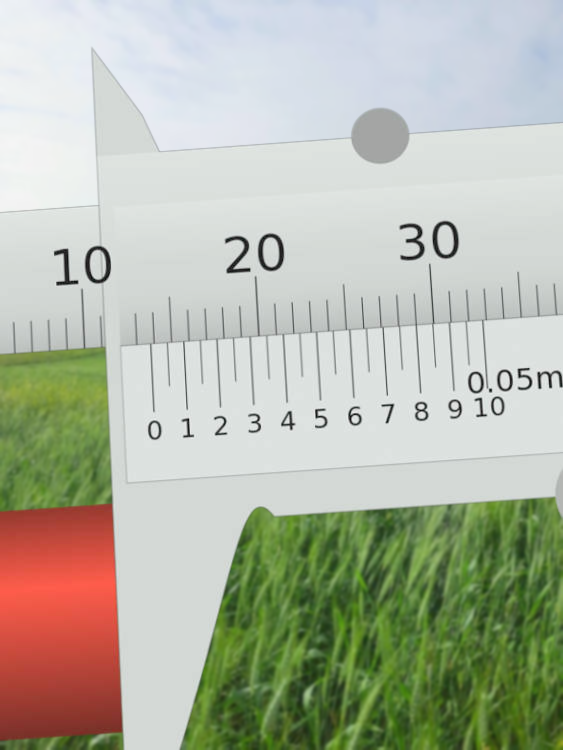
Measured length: 13.8,mm
